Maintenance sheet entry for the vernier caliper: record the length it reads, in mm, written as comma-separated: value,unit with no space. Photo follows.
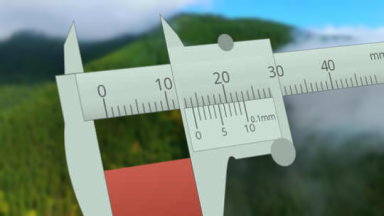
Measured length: 14.0,mm
